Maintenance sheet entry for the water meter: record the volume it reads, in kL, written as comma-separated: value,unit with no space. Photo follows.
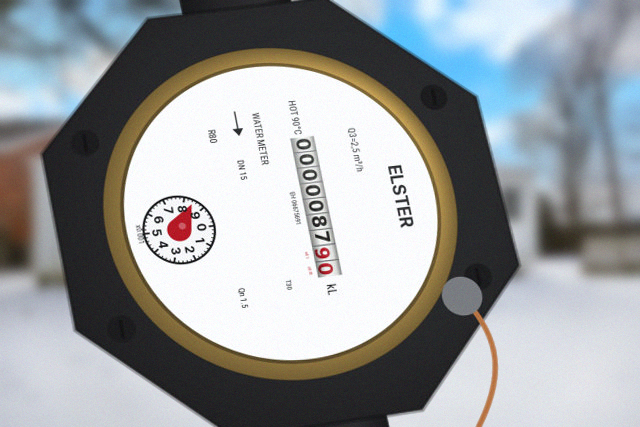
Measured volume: 87.898,kL
